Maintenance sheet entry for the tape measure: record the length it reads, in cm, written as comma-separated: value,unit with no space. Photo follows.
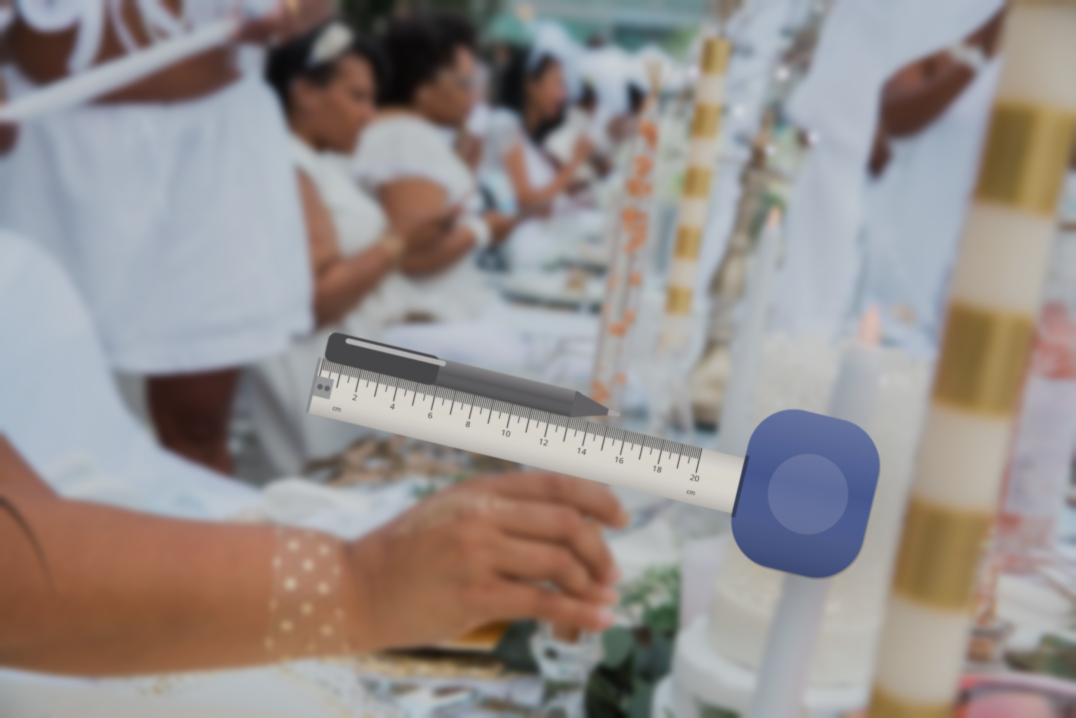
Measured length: 15.5,cm
